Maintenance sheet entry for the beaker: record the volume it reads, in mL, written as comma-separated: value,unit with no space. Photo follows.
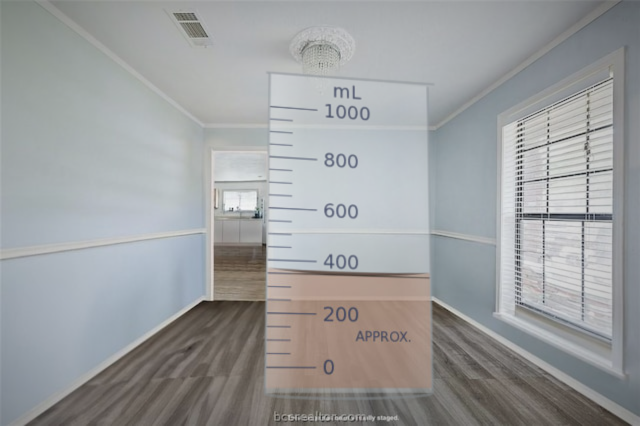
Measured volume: 350,mL
